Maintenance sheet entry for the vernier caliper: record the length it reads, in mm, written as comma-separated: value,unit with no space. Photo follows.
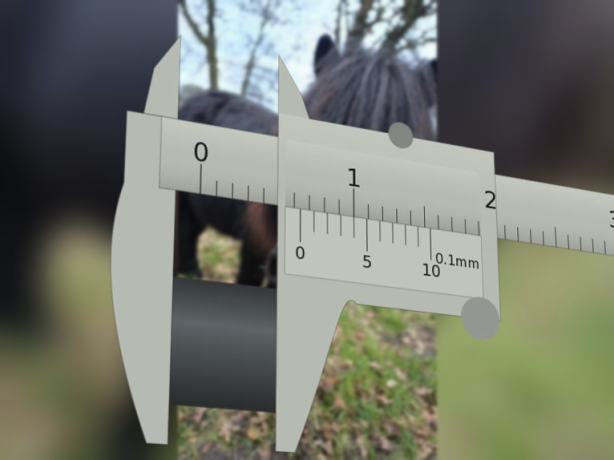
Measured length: 6.4,mm
